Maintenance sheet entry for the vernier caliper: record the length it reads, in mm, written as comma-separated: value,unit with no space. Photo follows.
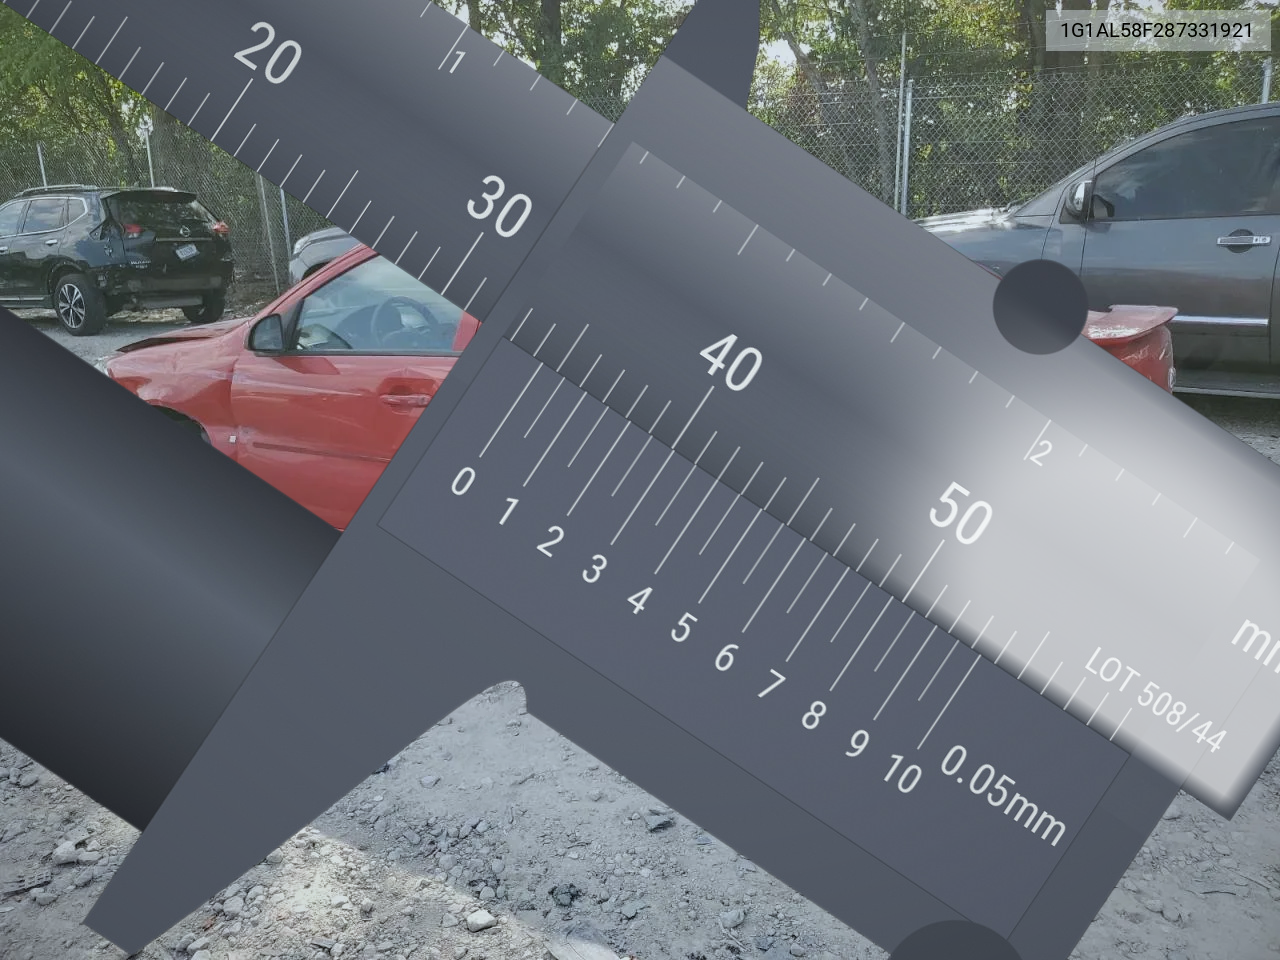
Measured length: 34.40,mm
